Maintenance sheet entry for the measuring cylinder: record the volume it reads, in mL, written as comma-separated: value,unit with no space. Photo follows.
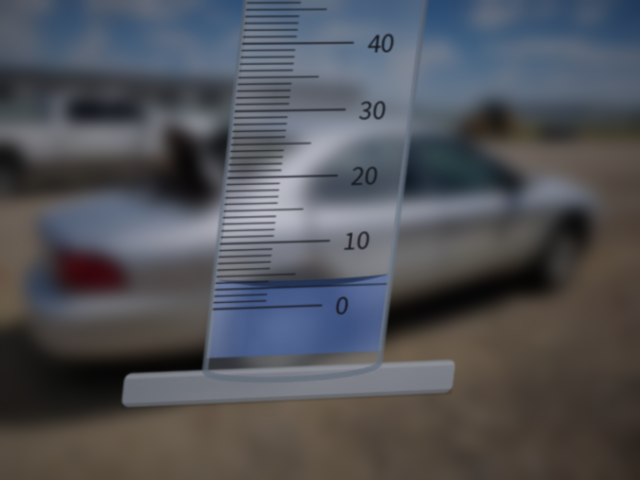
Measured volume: 3,mL
